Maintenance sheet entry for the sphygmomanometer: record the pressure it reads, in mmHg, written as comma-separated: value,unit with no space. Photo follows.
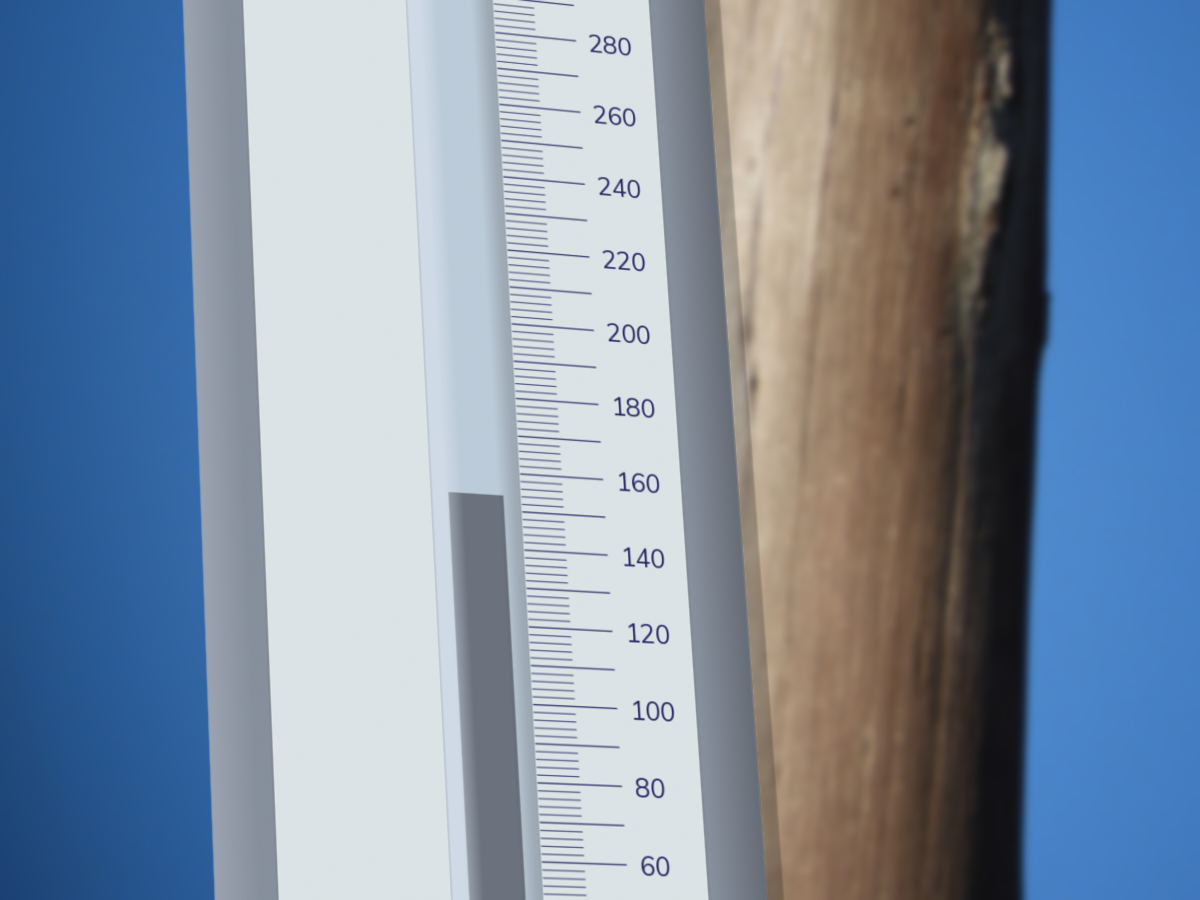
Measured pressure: 154,mmHg
